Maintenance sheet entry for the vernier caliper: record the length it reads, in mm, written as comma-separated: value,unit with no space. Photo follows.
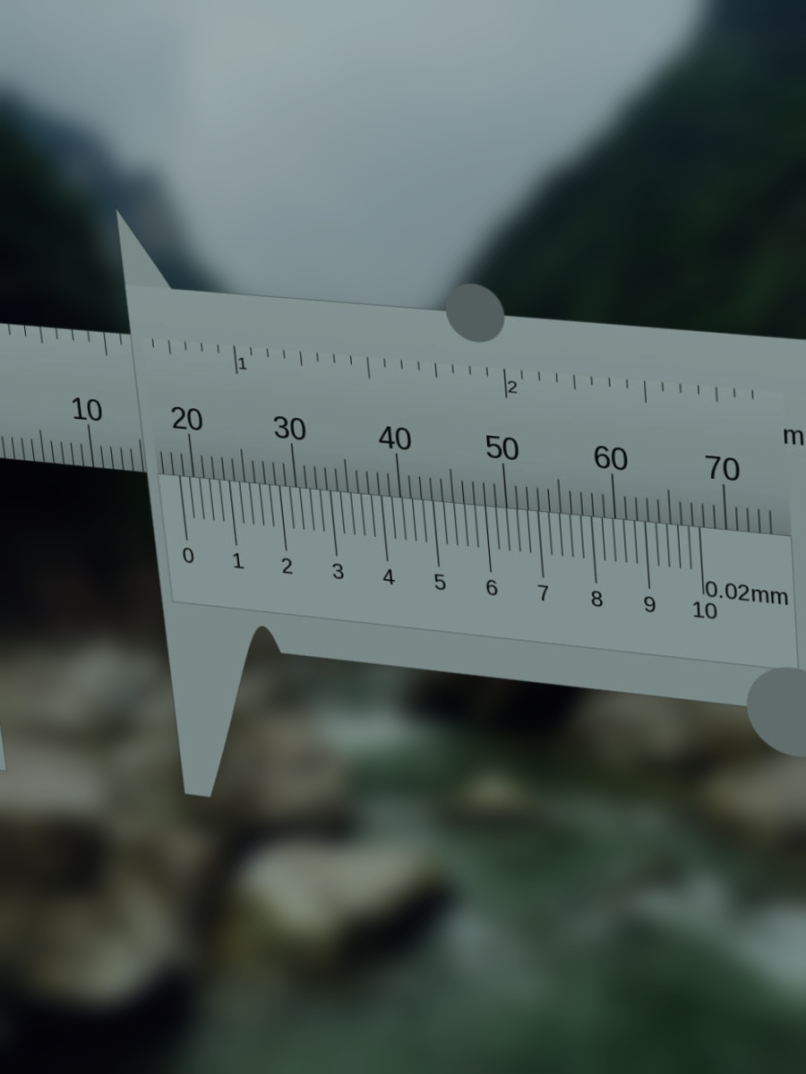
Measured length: 18.6,mm
